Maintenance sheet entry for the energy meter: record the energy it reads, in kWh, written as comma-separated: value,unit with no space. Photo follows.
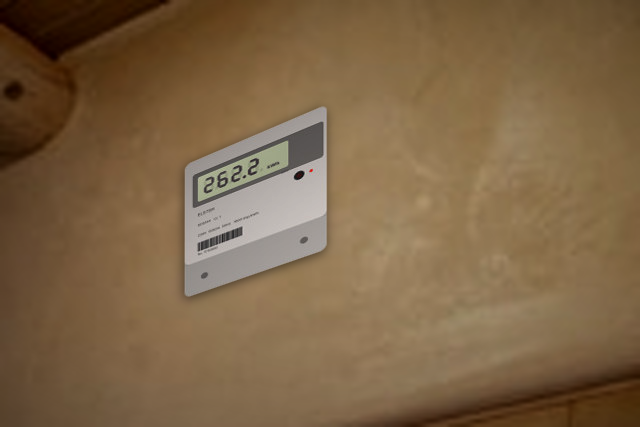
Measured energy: 262.2,kWh
